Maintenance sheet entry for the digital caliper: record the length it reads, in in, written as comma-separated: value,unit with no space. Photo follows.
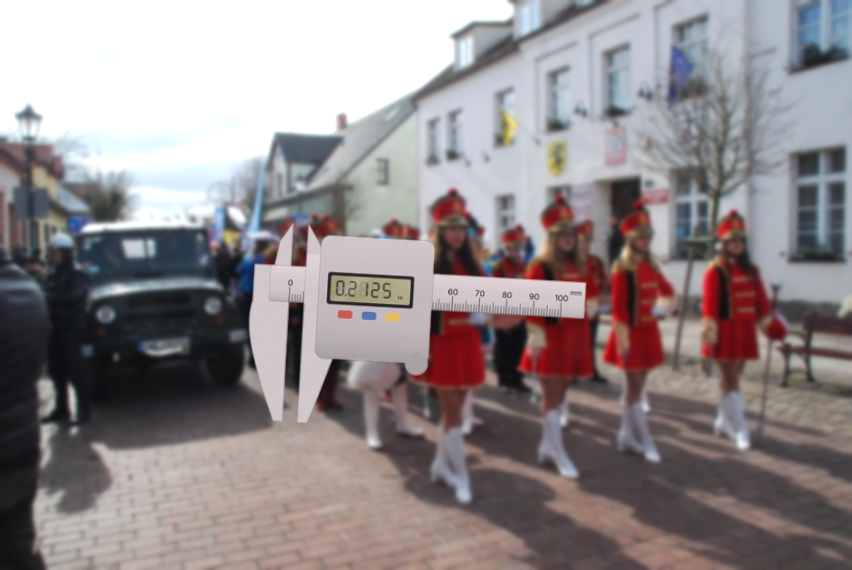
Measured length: 0.2125,in
